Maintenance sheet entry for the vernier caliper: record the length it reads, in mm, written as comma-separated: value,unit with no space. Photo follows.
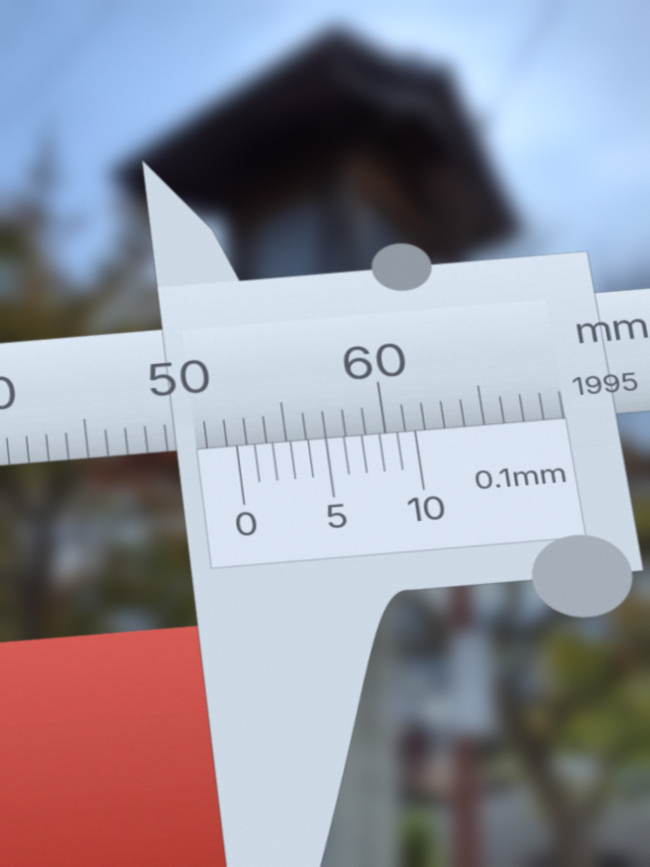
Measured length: 52.5,mm
